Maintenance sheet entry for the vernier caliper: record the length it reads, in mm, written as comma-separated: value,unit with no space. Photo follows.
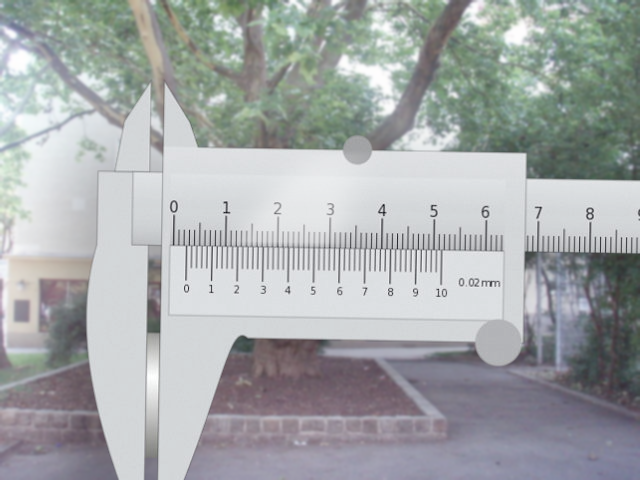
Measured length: 2.5,mm
